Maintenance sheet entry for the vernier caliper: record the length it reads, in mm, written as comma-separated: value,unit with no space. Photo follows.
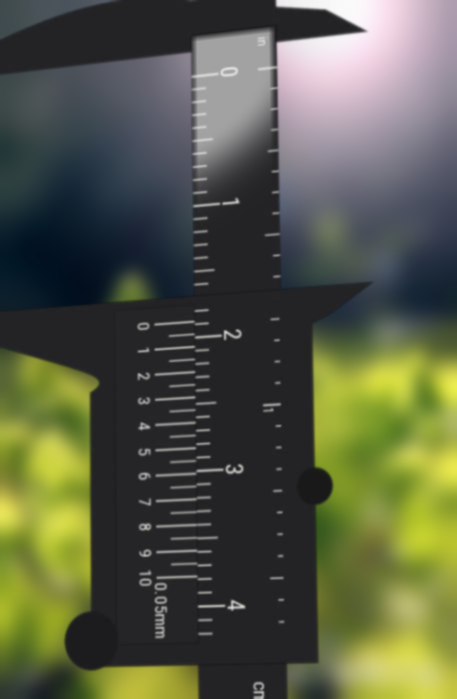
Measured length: 18.8,mm
